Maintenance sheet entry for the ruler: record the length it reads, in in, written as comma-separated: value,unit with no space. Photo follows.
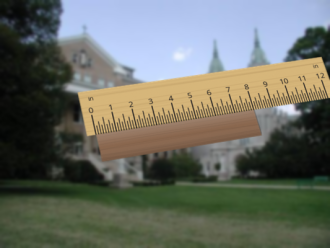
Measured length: 8,in
